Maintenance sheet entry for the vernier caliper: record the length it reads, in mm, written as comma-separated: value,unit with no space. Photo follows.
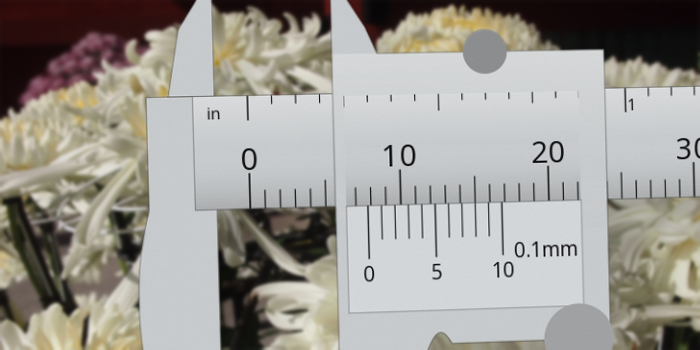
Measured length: 7.8,mm
